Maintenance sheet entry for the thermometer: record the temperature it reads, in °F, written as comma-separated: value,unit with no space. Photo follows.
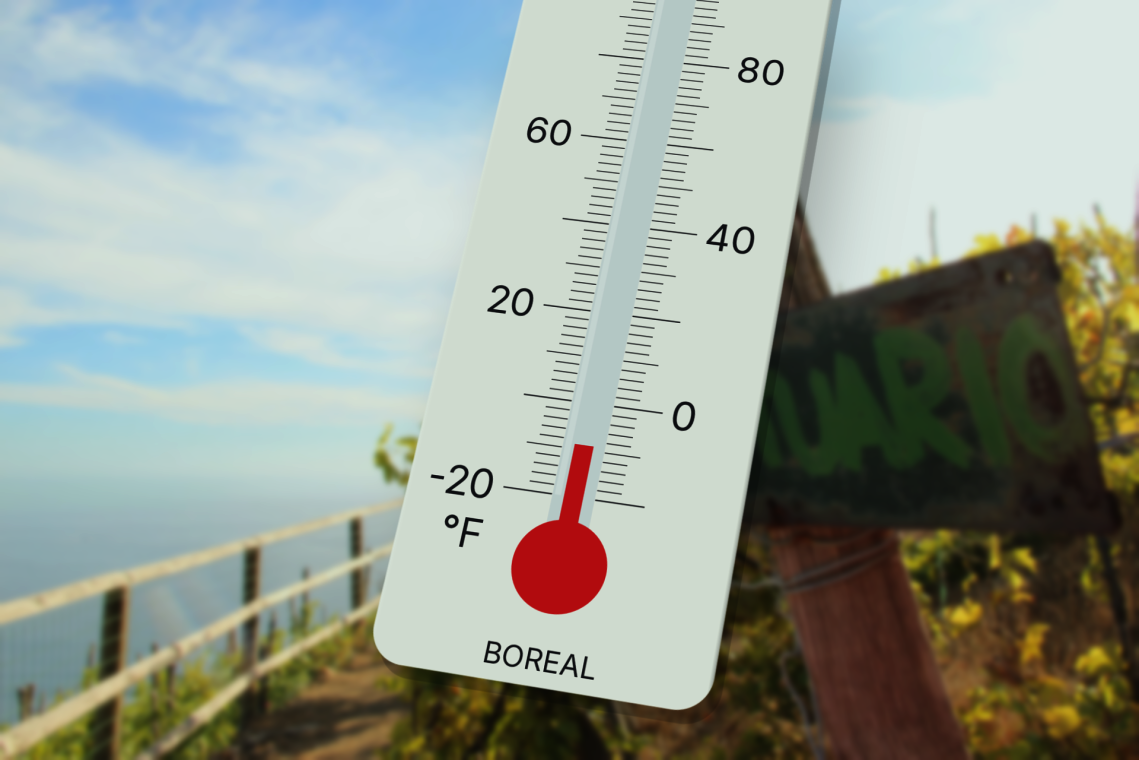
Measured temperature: -9,°F
